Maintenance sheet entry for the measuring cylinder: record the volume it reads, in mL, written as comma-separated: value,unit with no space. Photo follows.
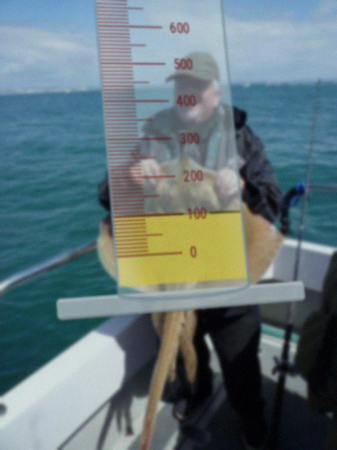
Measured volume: 100,mL
